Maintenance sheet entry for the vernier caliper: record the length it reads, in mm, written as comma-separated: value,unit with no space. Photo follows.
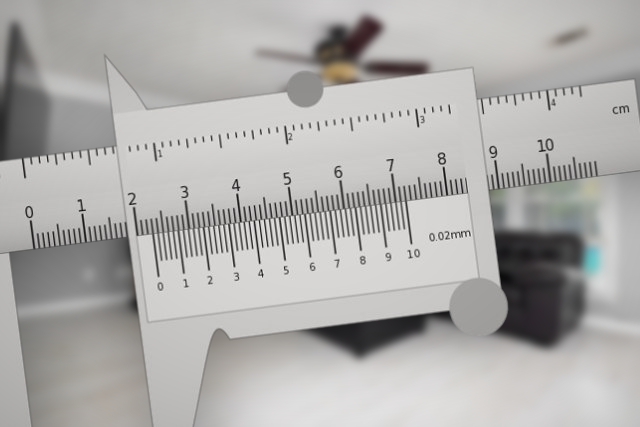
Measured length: 23.0,mm
